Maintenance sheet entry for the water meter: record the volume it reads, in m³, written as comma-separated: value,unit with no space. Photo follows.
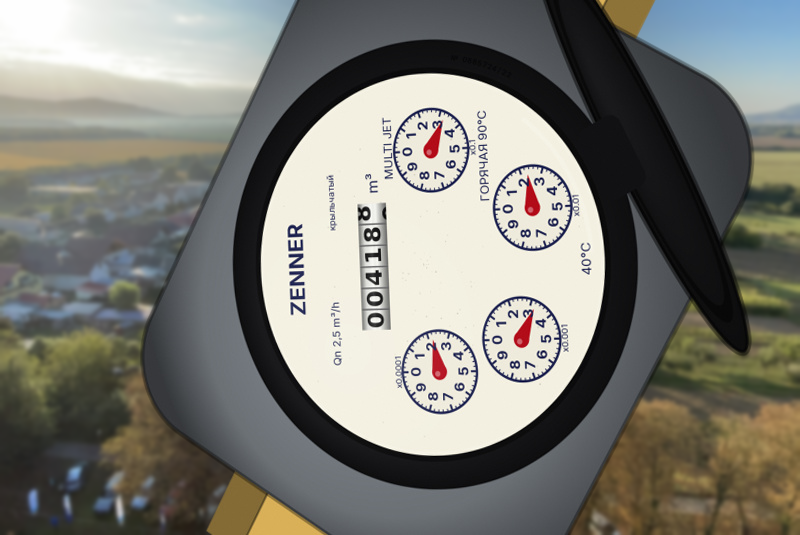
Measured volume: 4188.3232,m³
